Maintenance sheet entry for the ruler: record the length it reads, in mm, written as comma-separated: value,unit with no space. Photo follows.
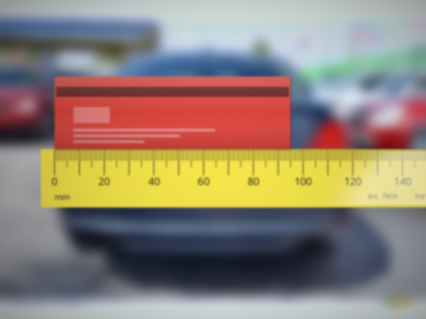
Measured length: 95,mm
